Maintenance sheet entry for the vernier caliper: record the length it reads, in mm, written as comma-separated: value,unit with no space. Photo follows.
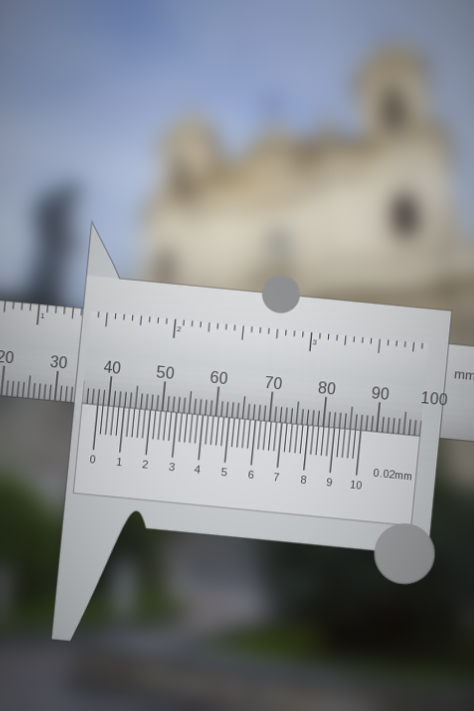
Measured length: 38.0,mm
